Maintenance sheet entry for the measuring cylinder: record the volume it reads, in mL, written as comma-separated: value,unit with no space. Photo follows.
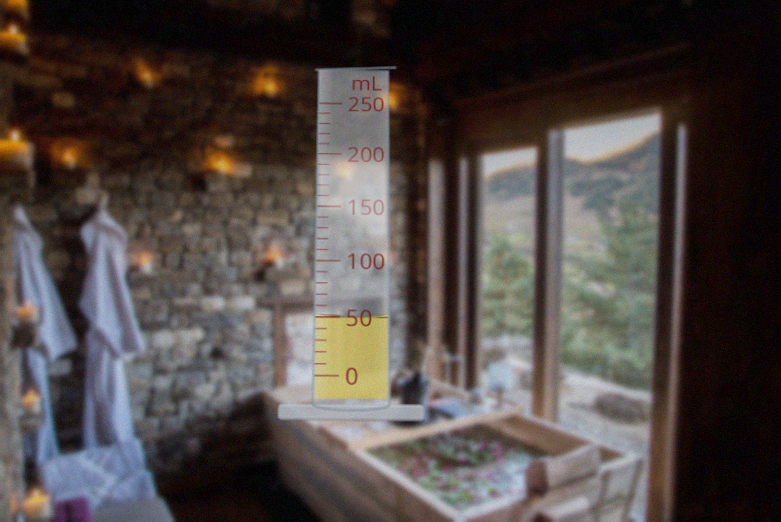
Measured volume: 50,mL
